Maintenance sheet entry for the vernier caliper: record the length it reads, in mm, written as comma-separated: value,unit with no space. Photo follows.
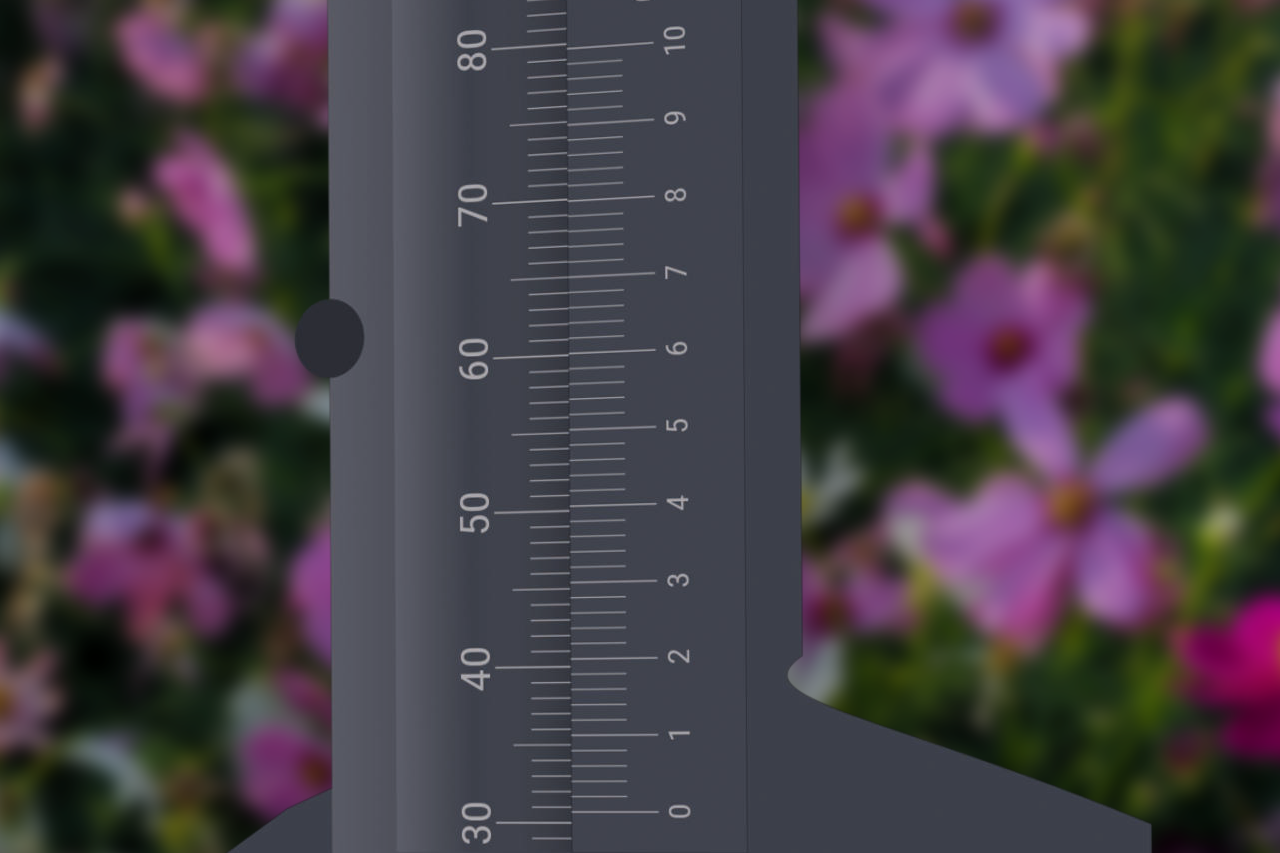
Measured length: 30.7,mm
